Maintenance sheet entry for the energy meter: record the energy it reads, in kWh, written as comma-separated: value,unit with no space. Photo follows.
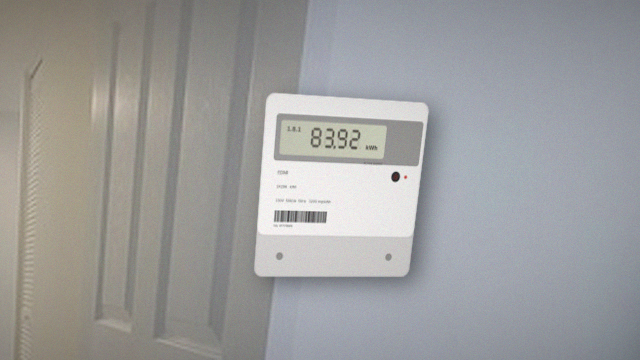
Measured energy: 83.92,kWh
